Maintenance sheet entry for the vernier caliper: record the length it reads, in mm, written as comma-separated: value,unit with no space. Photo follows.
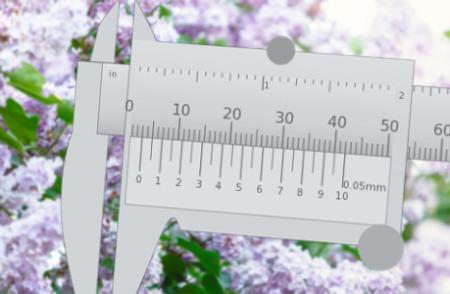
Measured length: 3.0,mm
